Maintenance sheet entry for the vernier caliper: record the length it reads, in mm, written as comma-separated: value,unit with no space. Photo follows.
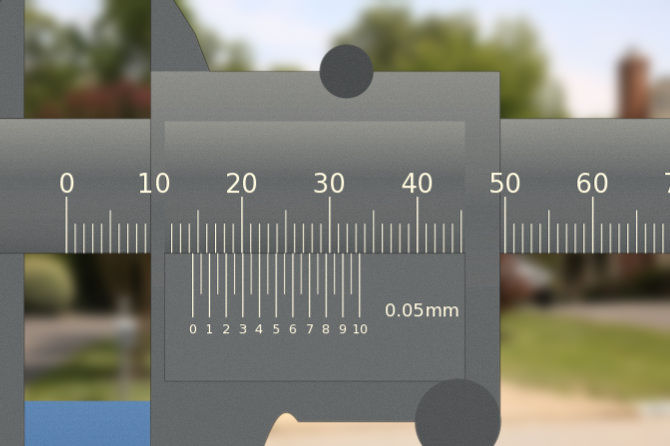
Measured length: 14.4,mm
